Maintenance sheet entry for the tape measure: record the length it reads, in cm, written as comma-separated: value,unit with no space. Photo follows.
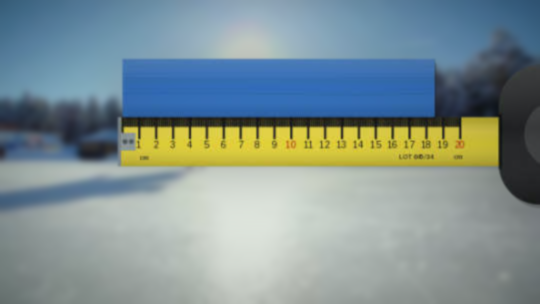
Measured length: 18.5,cm
